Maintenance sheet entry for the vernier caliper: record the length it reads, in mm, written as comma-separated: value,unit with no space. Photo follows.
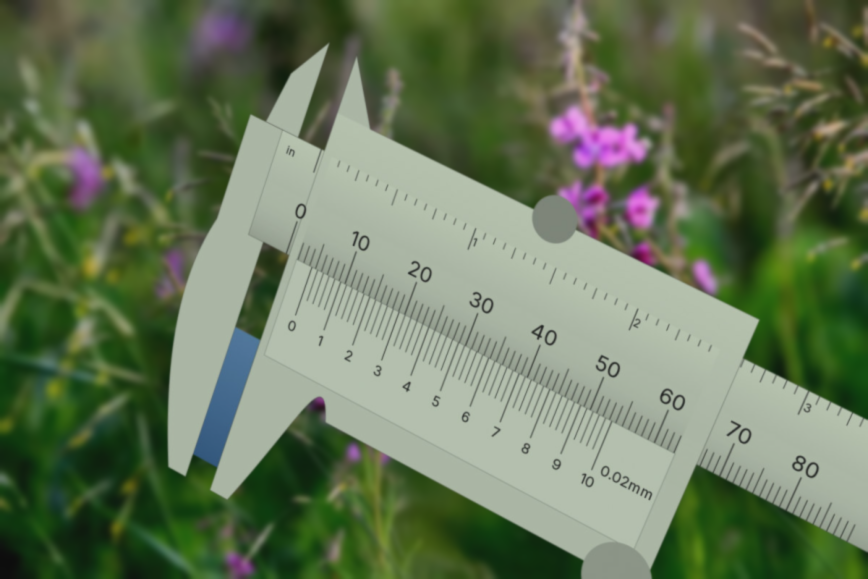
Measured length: 4.4,mm
